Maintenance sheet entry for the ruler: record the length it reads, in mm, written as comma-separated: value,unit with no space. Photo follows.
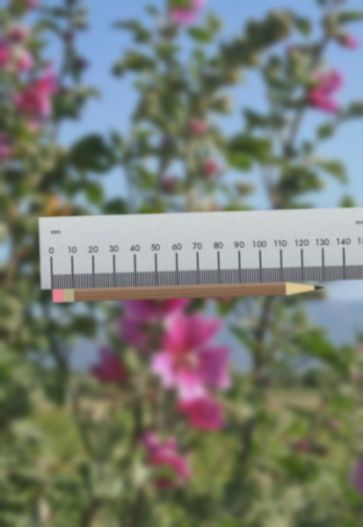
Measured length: 130,mm
